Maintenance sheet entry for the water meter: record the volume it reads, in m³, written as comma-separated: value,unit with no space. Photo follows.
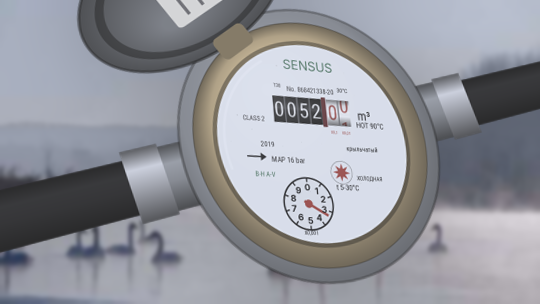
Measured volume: 52.003,m³
